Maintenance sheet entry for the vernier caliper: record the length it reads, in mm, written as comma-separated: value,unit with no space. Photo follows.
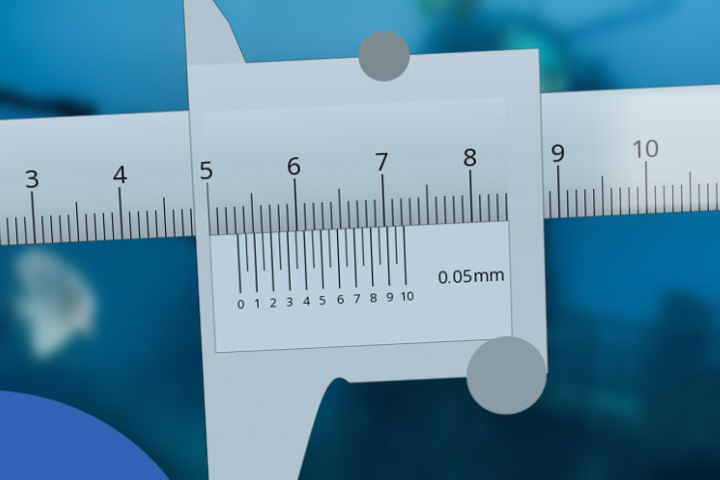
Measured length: 53.2,mm
